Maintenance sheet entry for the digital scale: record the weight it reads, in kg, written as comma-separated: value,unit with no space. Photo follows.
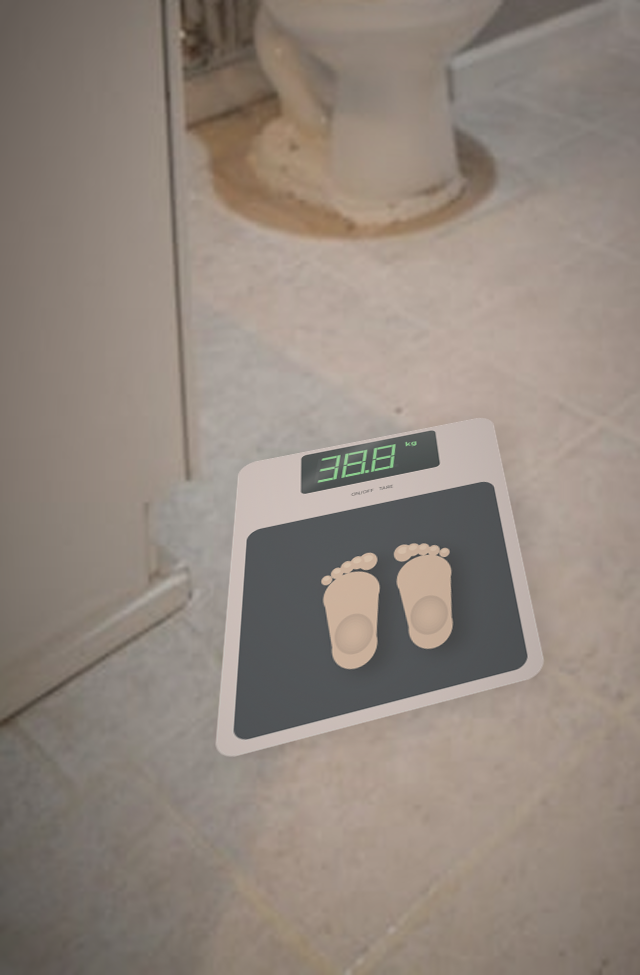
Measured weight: 38.8,kg
